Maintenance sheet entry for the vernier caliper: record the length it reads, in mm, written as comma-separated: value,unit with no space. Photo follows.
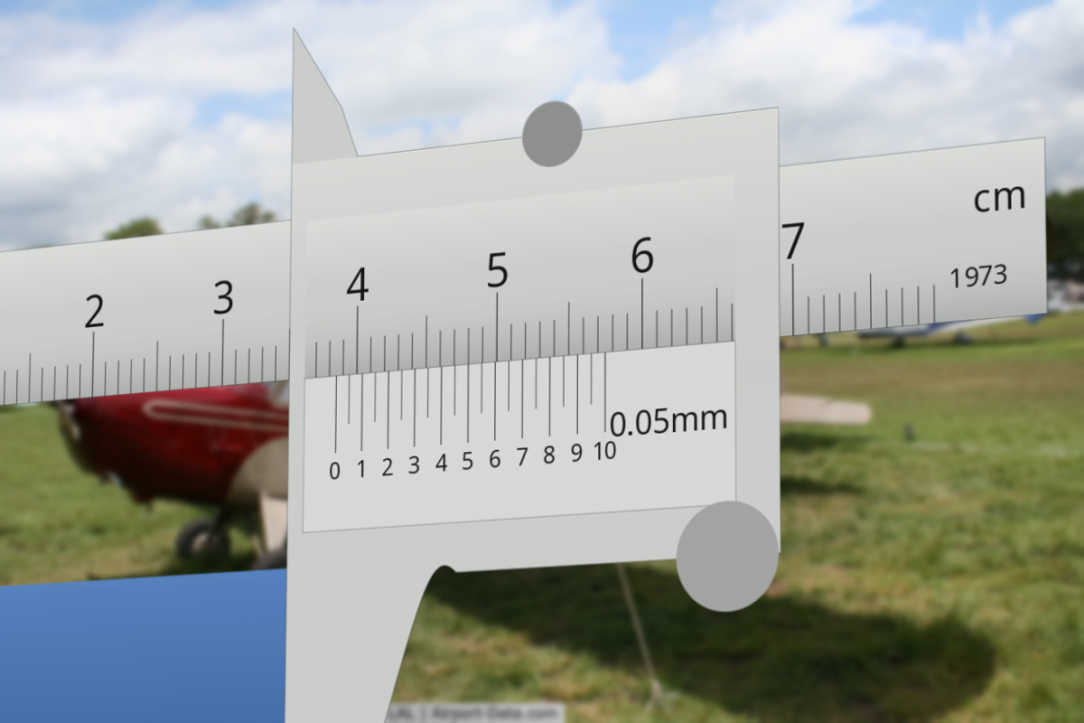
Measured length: 38.5,mm
